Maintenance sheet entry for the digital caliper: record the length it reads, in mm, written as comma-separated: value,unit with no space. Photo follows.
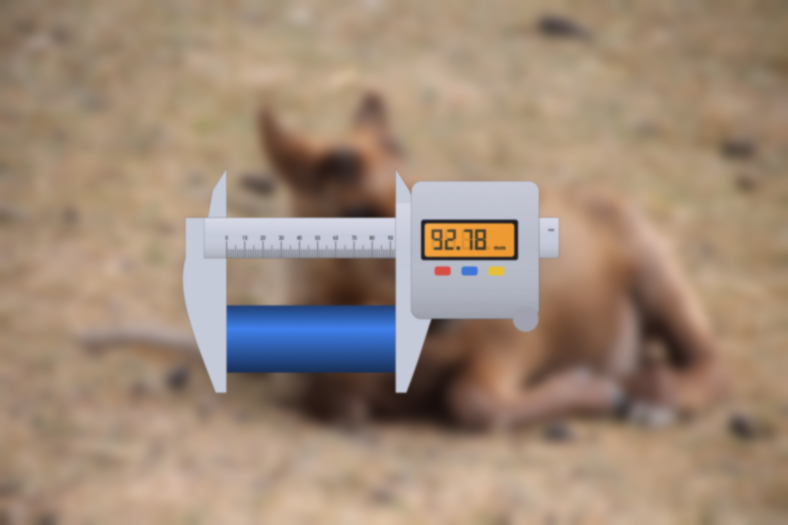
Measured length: 92.78,mm
